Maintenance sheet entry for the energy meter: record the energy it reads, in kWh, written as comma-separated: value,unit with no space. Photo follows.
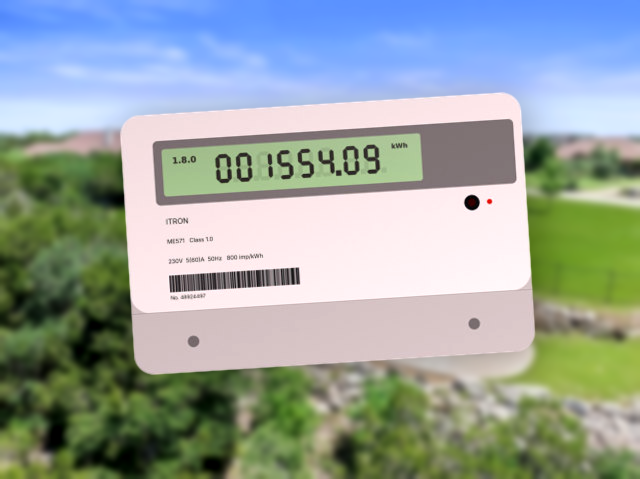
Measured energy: 1554.09,kWh
